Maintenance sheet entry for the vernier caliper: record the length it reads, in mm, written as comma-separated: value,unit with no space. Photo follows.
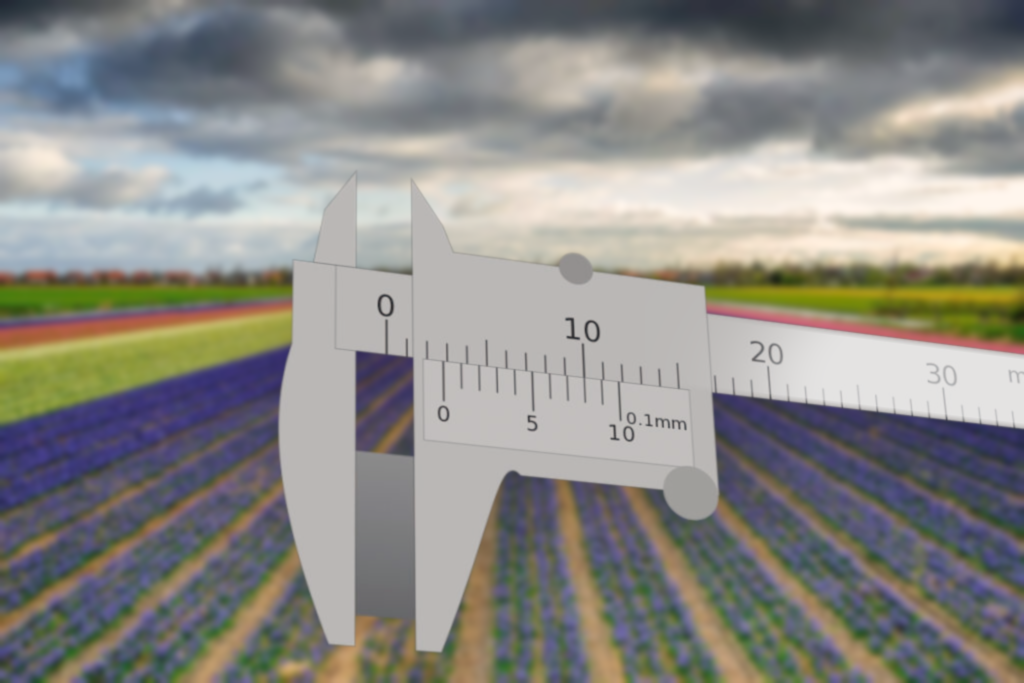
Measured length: 2.8,mm
